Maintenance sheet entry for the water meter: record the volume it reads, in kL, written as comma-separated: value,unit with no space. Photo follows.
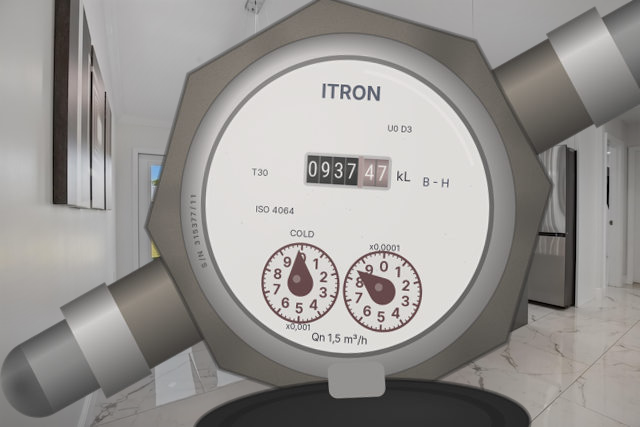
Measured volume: 937.4698,kL
